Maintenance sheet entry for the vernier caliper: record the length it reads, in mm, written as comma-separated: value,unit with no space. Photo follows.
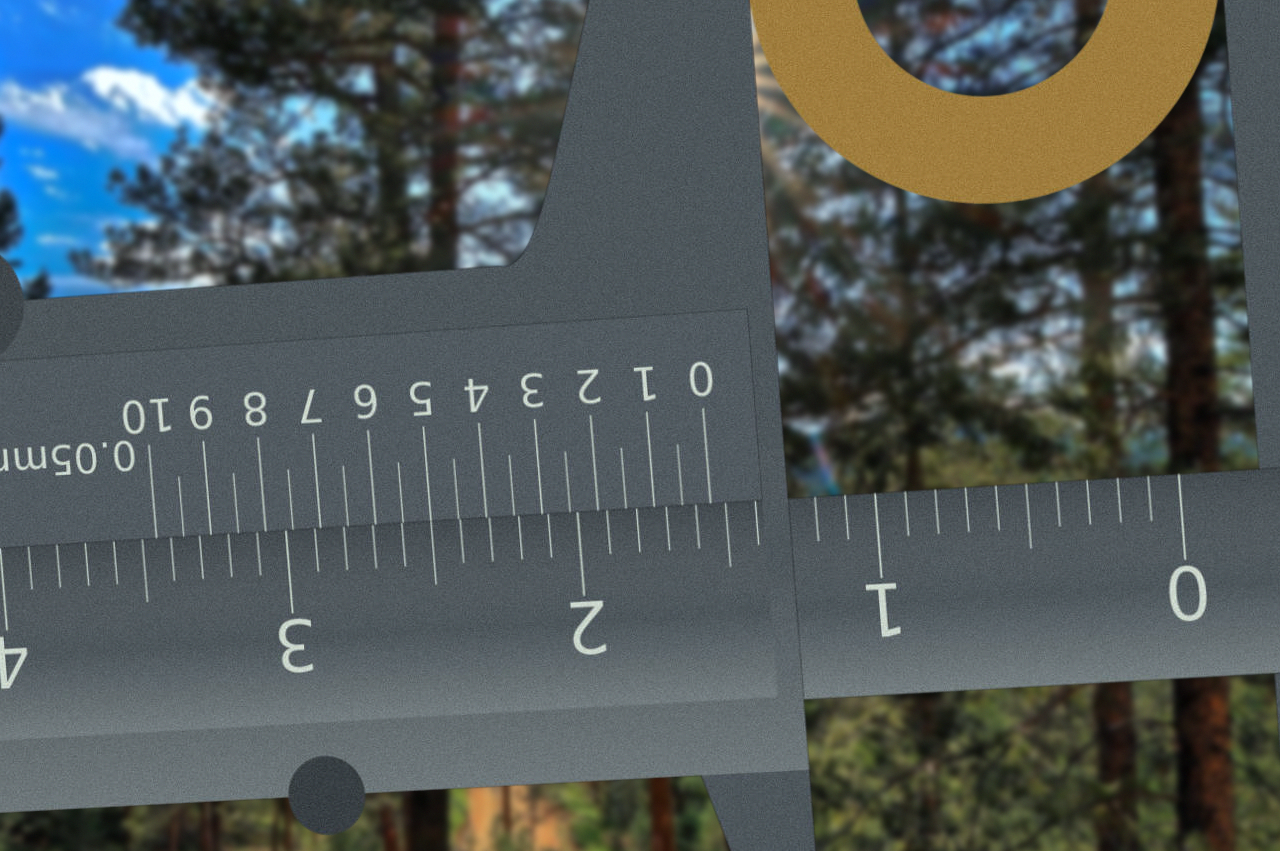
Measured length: 15.50,mm
